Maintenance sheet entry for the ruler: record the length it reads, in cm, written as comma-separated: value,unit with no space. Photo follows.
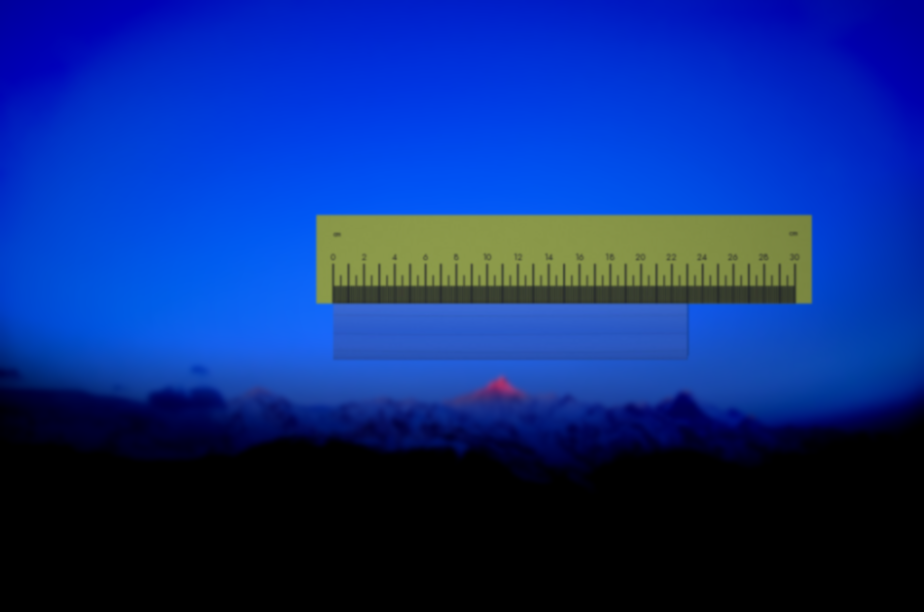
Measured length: 23,cm
